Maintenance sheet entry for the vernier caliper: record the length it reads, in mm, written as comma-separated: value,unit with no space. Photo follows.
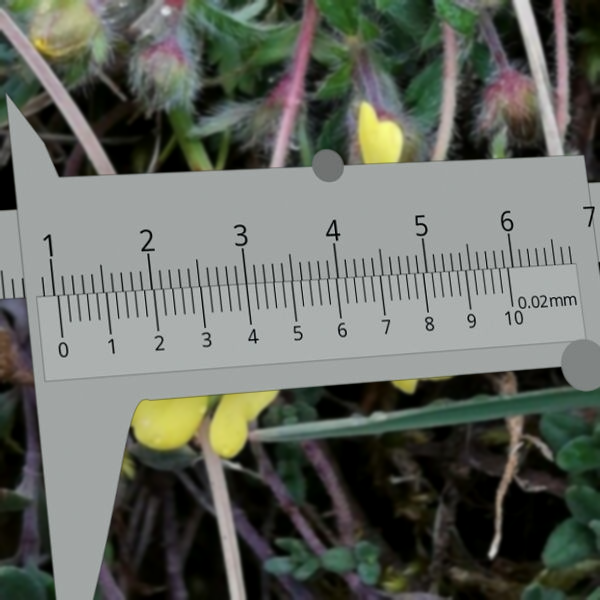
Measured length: 10.4,mm
